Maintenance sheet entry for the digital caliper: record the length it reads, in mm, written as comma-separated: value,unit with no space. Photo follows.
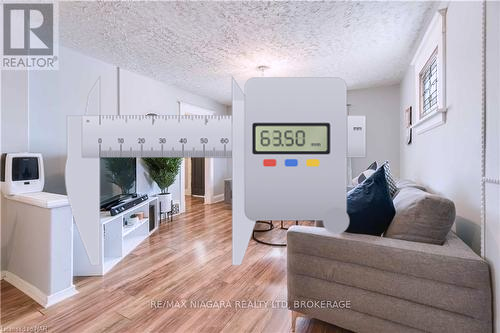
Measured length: 63.50,mm
